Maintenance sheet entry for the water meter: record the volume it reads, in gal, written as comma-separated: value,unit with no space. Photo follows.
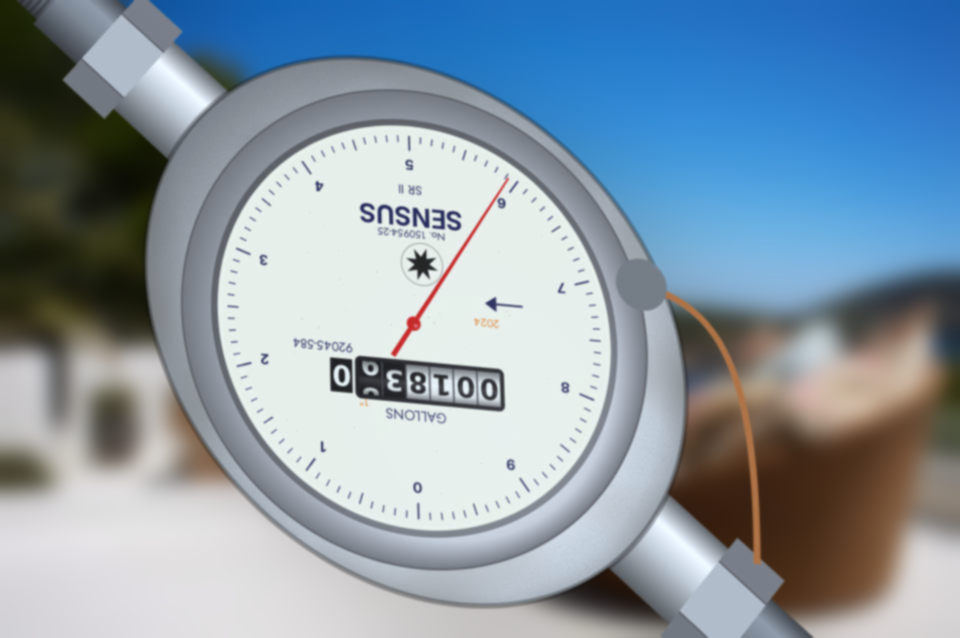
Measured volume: 18385.9,gal
